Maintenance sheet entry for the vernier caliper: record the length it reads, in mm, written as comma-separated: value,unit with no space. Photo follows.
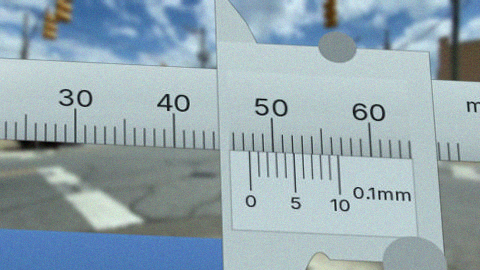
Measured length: 47.6,mm
